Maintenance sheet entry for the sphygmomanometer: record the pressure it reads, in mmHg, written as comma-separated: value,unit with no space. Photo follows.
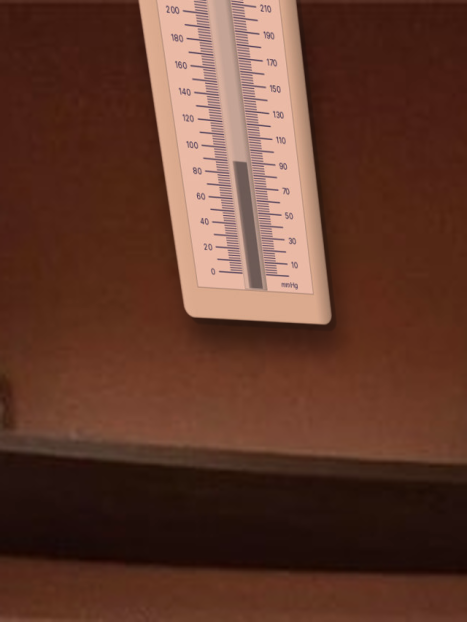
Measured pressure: 90,mmHg
